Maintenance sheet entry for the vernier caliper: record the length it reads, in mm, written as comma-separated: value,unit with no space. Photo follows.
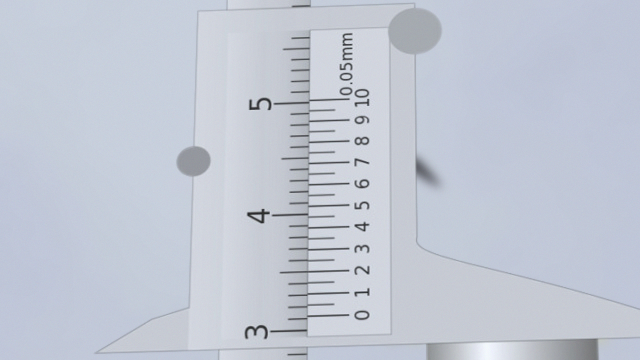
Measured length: 31.2,mm
